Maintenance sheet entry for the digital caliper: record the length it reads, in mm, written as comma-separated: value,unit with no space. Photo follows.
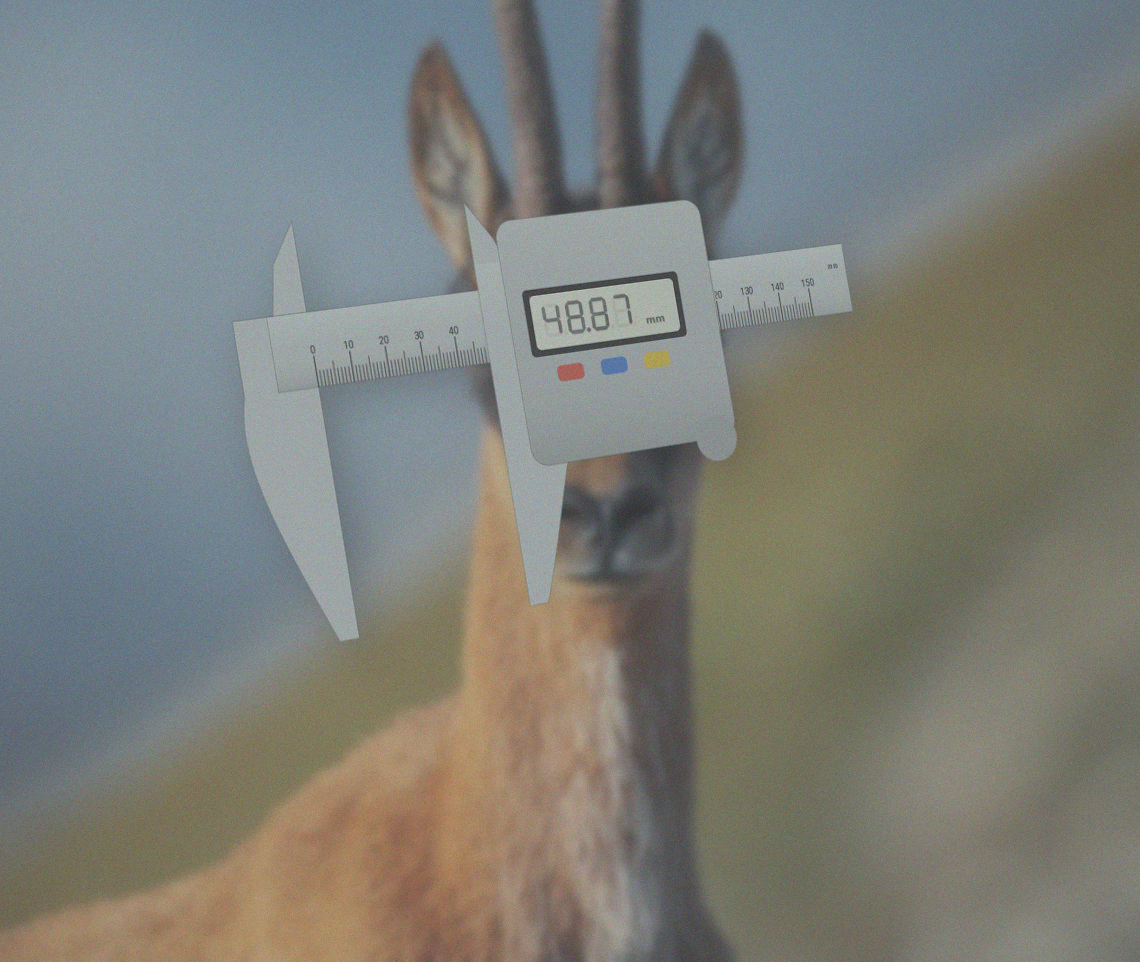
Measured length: 48.87,mm
